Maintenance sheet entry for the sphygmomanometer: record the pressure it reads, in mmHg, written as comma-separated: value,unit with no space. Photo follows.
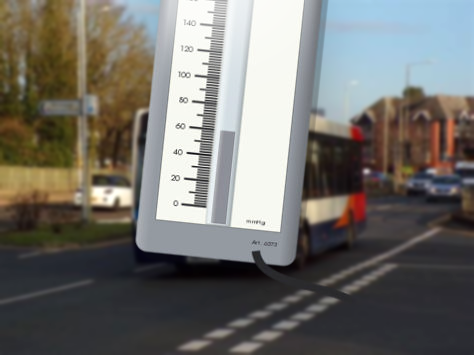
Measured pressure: 60,mmHg
